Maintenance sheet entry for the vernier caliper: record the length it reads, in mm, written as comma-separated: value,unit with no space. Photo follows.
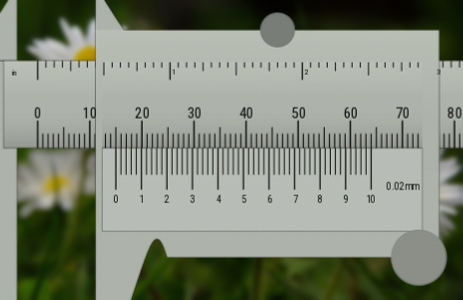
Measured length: 15.0,mm
